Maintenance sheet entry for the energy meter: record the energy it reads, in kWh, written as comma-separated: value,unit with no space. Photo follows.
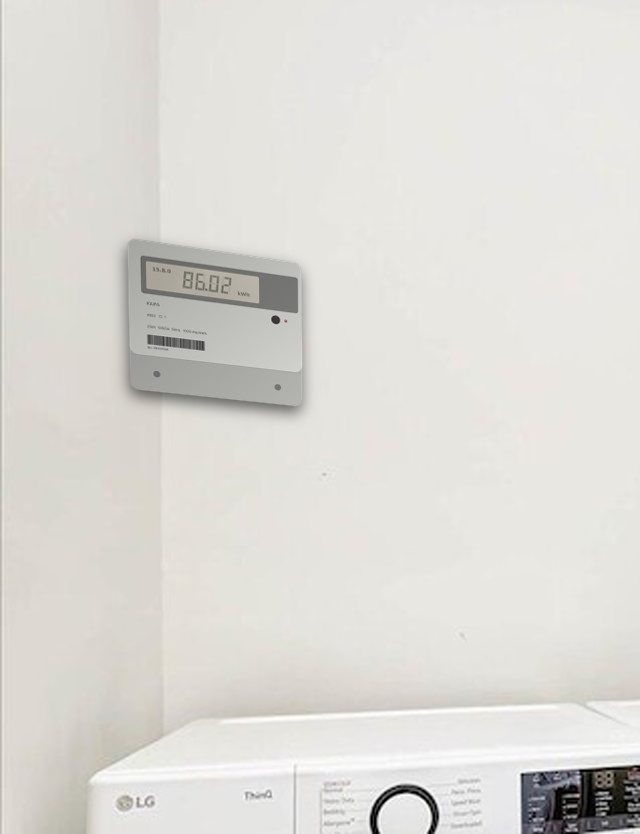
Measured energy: 86.02,kWh
